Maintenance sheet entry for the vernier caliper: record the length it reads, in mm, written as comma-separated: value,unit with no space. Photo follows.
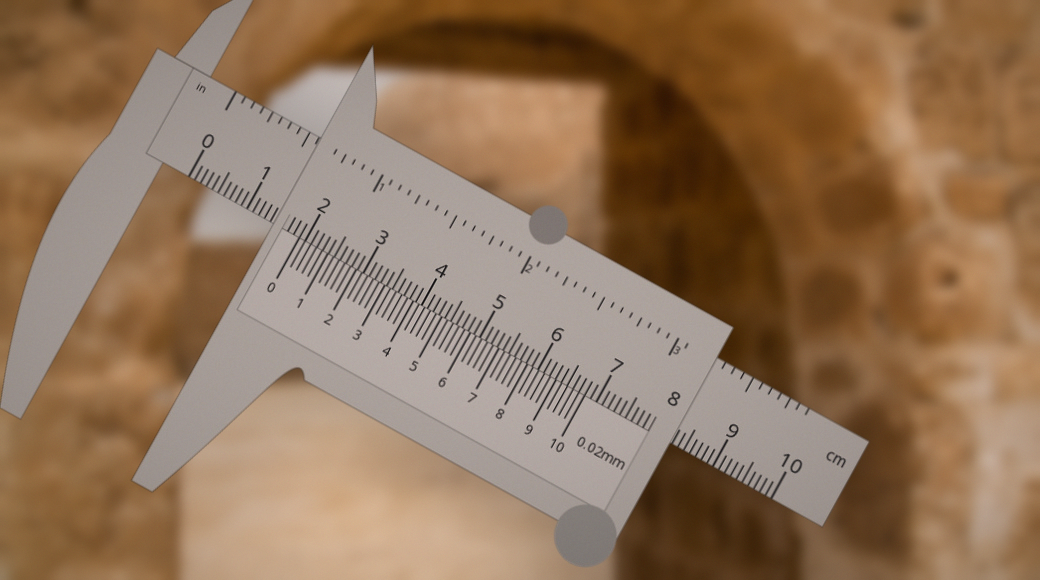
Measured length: 19.0,mm
